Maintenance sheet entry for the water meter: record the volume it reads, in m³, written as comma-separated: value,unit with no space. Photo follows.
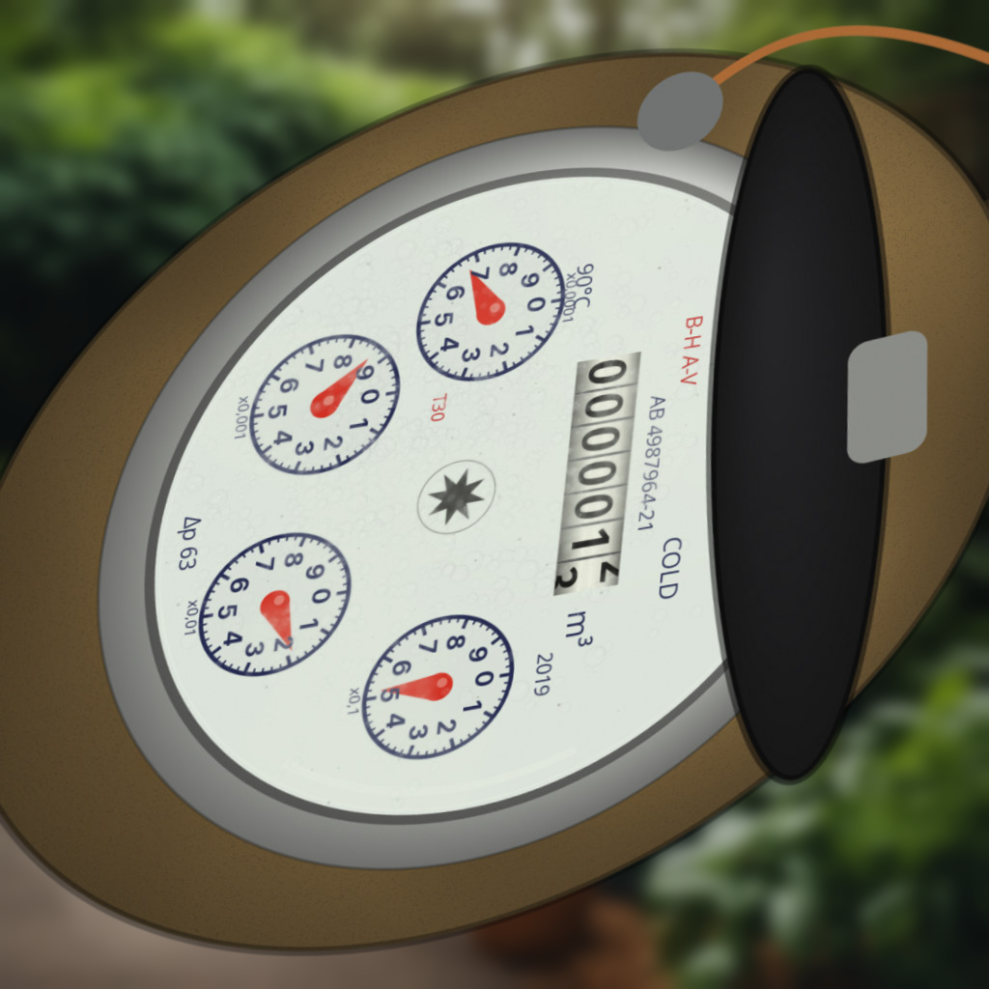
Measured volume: 12.5186,m³
